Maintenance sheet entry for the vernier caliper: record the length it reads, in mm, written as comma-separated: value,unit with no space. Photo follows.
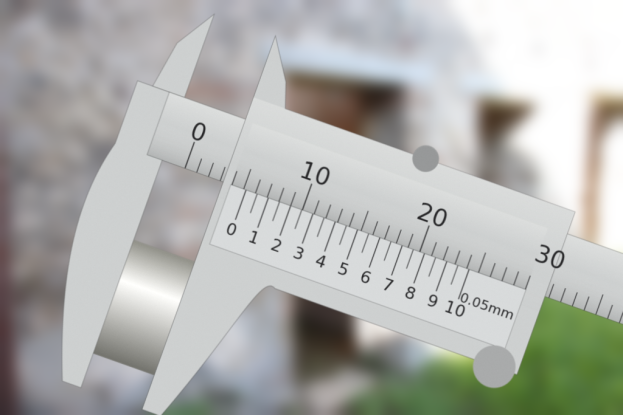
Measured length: 5.2,mm
